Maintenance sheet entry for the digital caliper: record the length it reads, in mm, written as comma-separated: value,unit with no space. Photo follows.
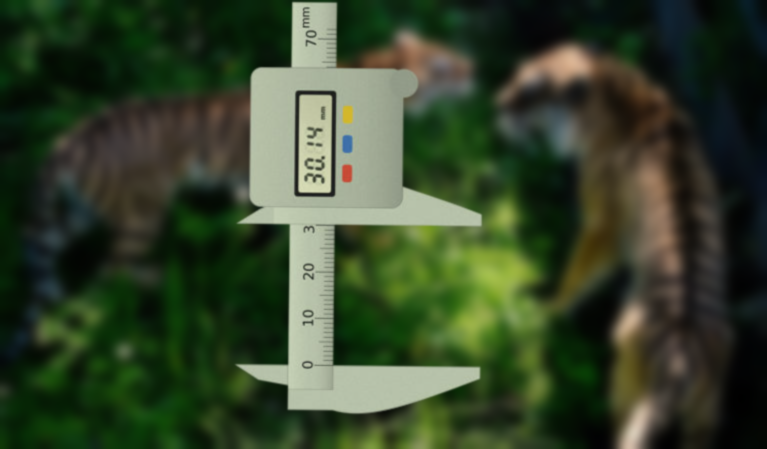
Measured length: 30.14,mm
